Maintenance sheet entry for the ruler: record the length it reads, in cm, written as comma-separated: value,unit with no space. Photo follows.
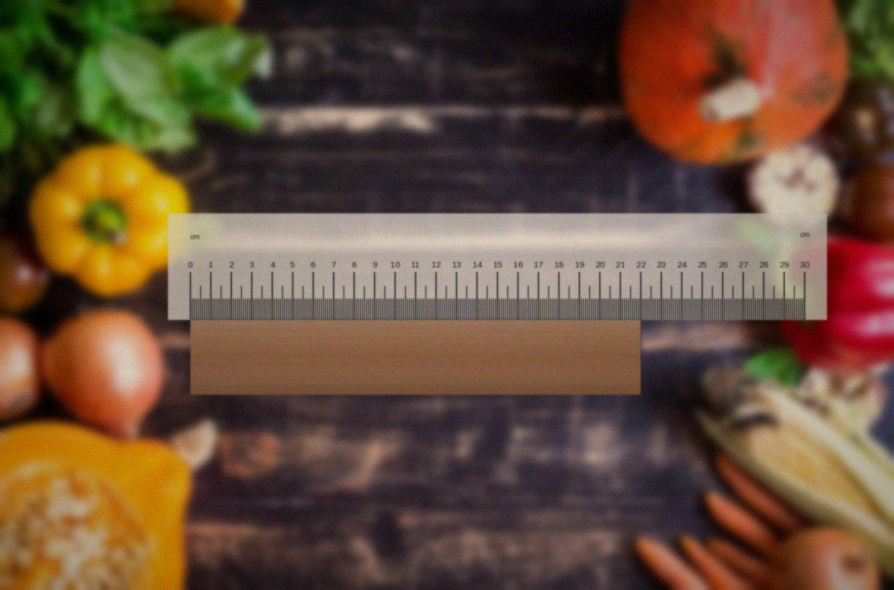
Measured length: 22,cm
